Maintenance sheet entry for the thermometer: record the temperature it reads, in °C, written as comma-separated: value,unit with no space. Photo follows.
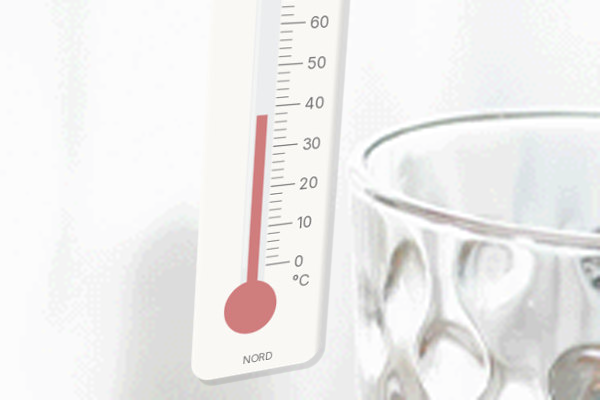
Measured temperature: 38,°C
